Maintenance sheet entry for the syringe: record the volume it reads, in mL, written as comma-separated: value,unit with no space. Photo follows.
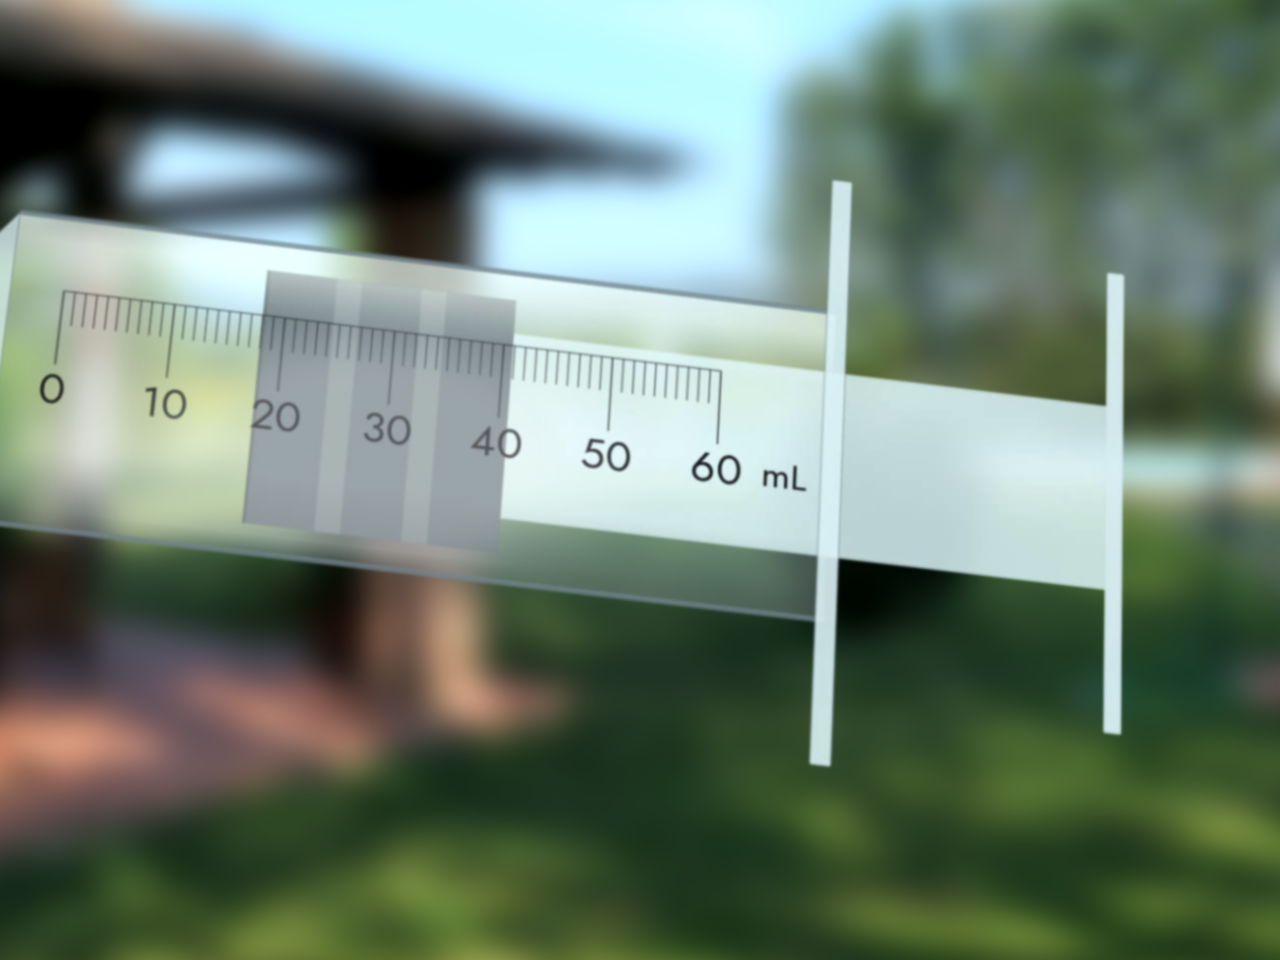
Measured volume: 18,mL
